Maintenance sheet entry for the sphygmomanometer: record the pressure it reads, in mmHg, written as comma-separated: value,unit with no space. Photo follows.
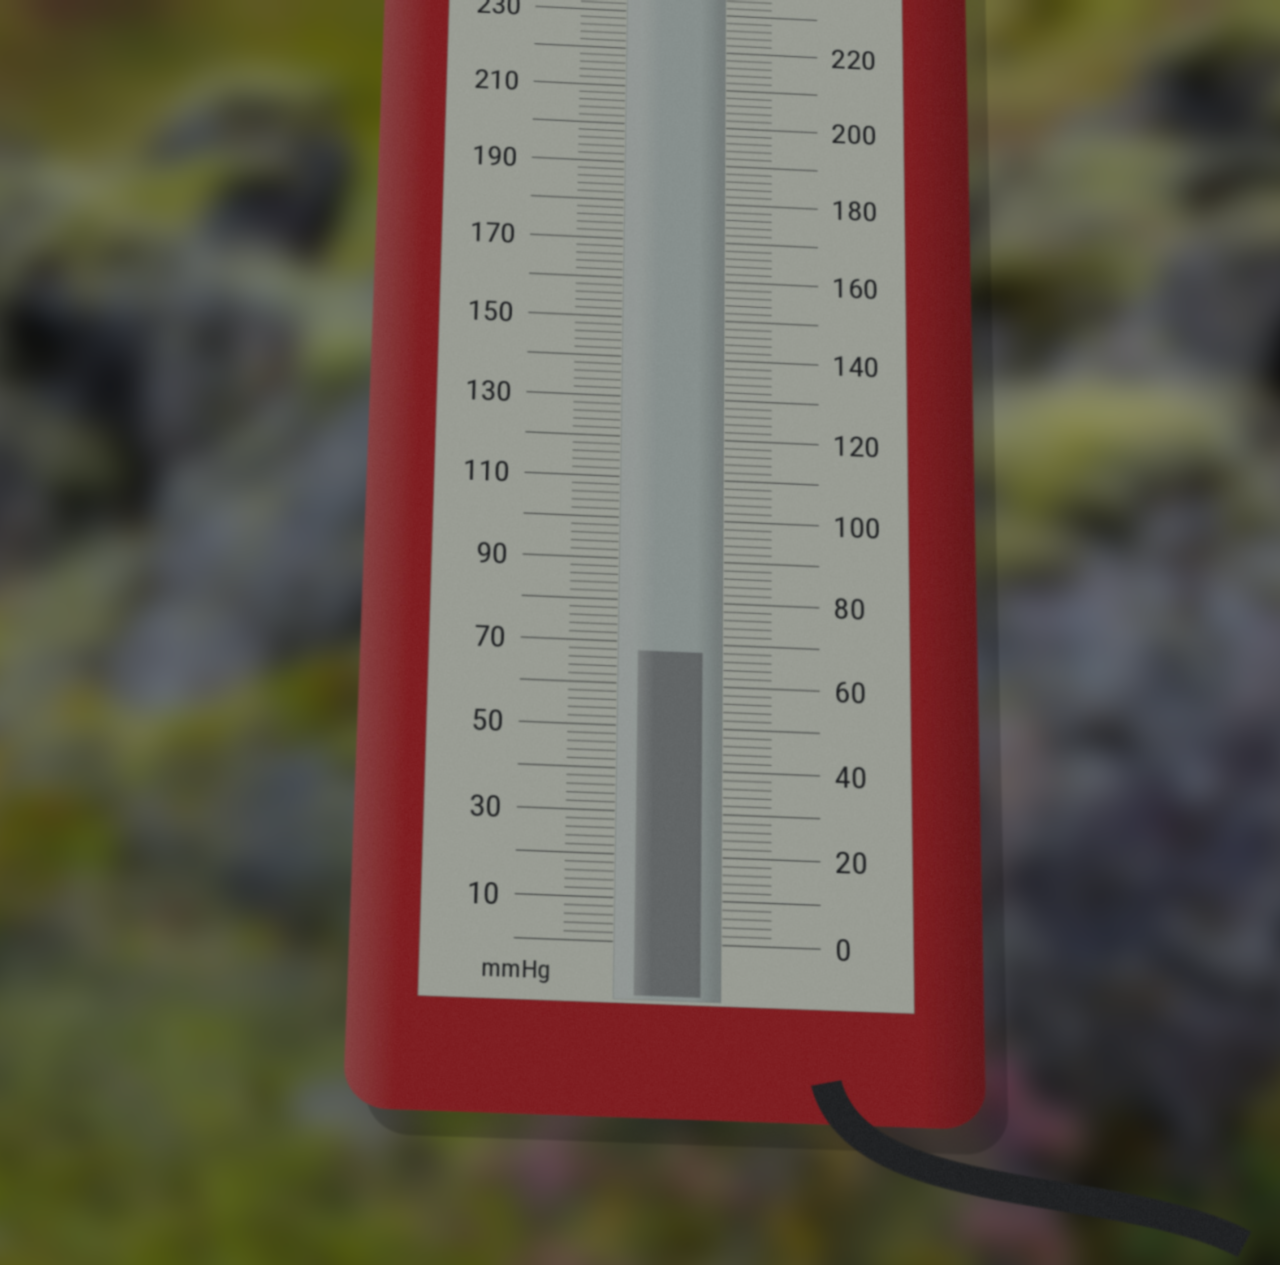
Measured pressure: 68,mmHg
